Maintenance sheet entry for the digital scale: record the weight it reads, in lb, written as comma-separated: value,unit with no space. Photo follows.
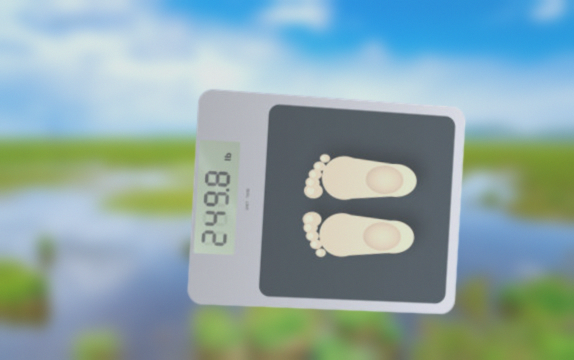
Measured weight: 249.8,lb
